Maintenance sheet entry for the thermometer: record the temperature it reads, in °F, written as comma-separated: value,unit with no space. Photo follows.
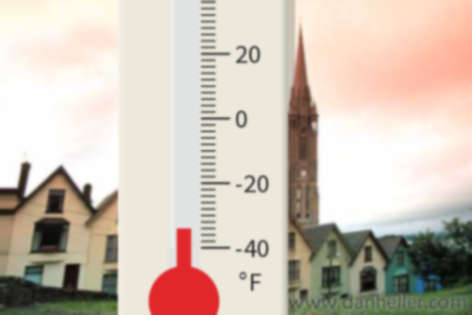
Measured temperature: -34,°F
